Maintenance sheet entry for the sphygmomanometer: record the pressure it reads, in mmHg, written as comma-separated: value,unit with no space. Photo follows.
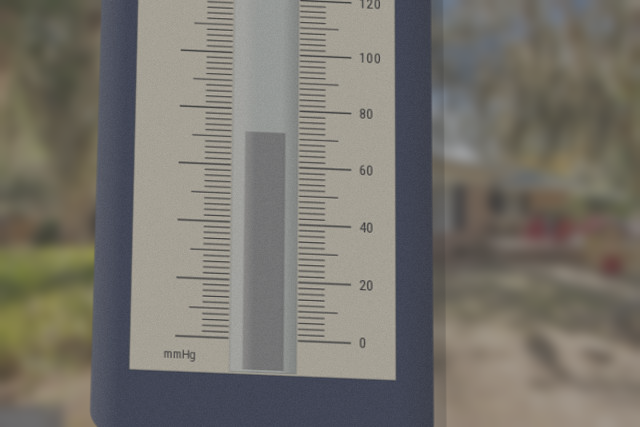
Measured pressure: 72,mmHg
